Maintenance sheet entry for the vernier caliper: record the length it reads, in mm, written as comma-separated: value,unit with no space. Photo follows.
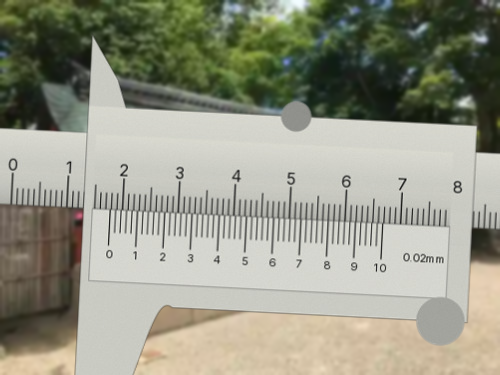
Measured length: 17.8,mm
